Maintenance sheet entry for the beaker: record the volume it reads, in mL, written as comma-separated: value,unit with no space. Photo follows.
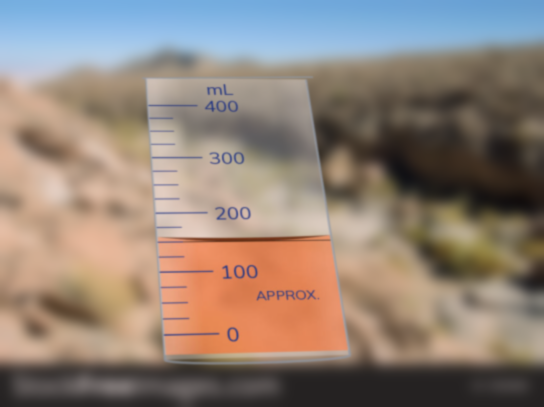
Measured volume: 150,mL
